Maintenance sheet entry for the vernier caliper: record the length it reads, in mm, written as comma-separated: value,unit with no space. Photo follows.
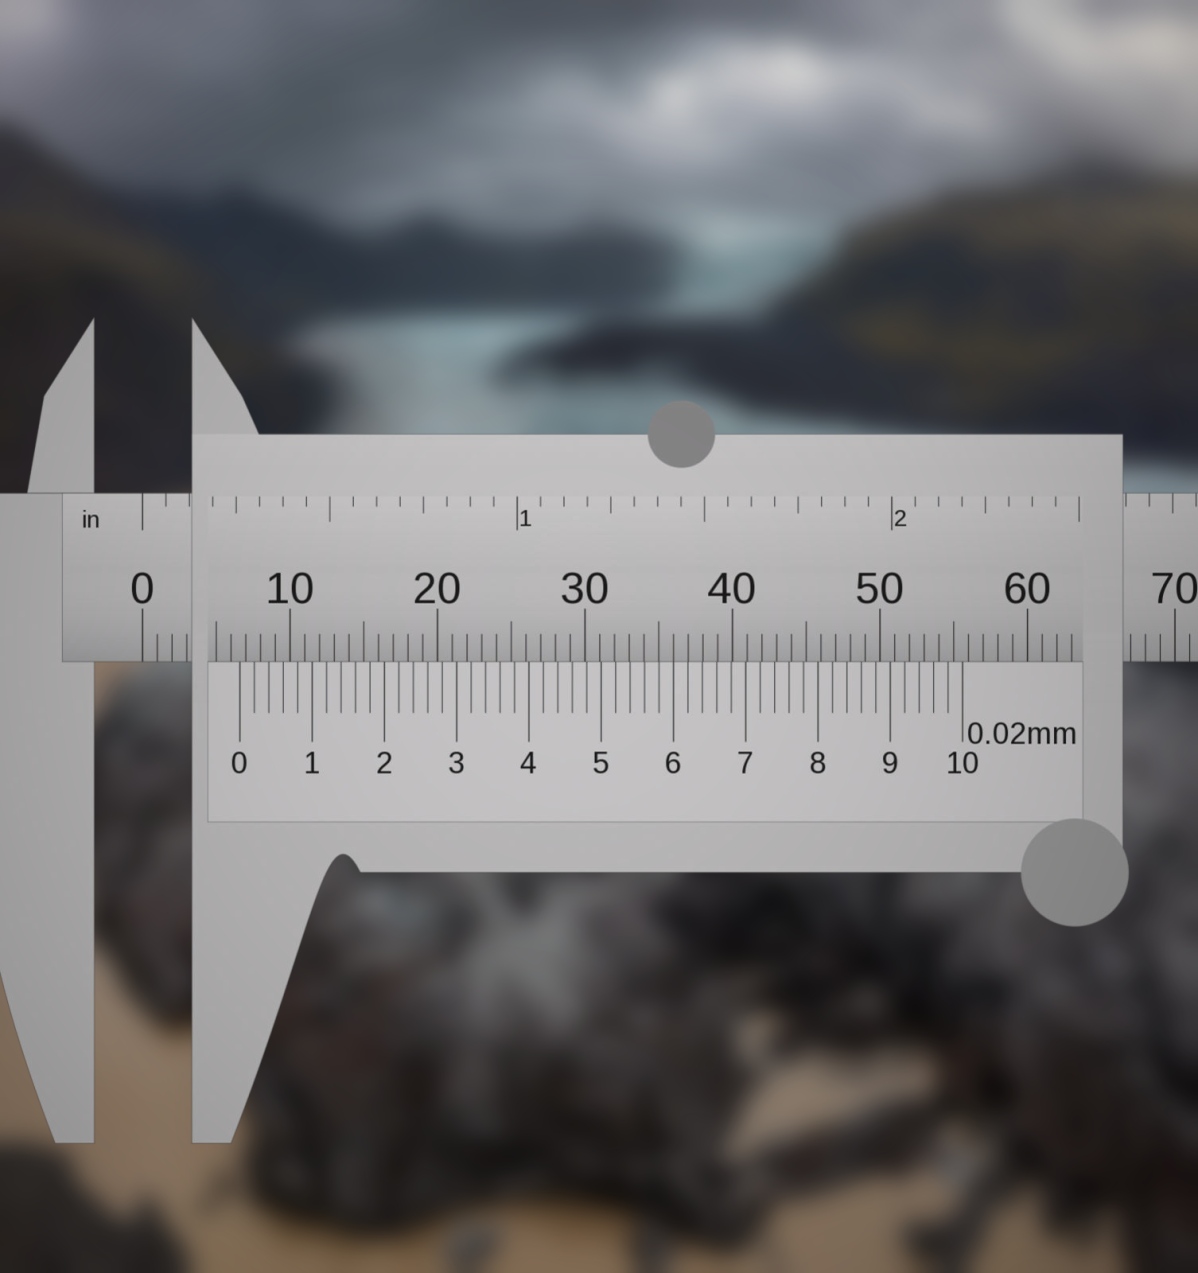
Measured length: 6.6,mm
